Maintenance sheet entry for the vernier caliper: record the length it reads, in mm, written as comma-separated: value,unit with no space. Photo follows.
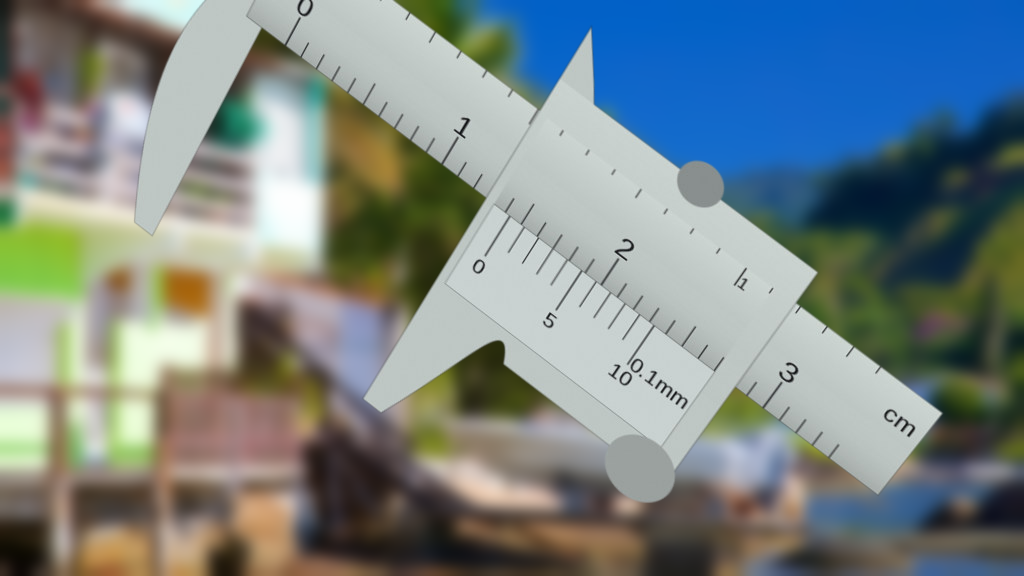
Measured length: 14.3,mm
